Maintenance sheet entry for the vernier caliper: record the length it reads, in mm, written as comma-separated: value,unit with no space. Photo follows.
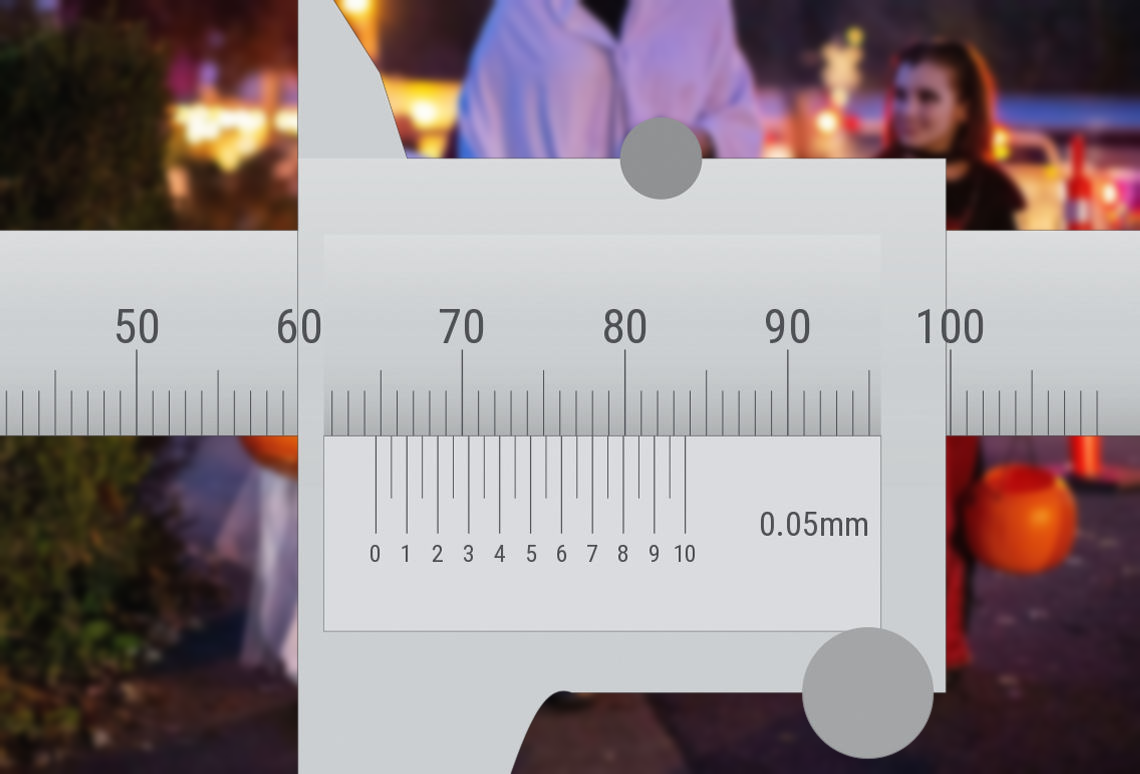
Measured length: 64.7,mm
